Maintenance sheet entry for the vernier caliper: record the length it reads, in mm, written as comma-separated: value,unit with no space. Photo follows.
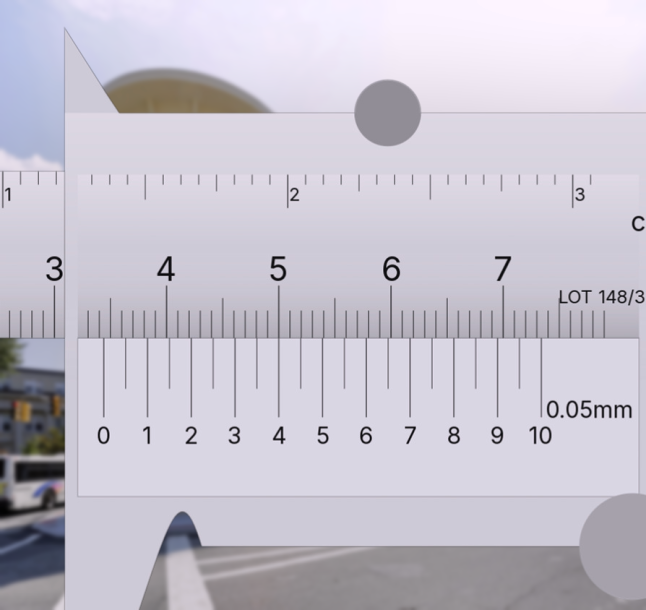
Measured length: 34.4,mm
